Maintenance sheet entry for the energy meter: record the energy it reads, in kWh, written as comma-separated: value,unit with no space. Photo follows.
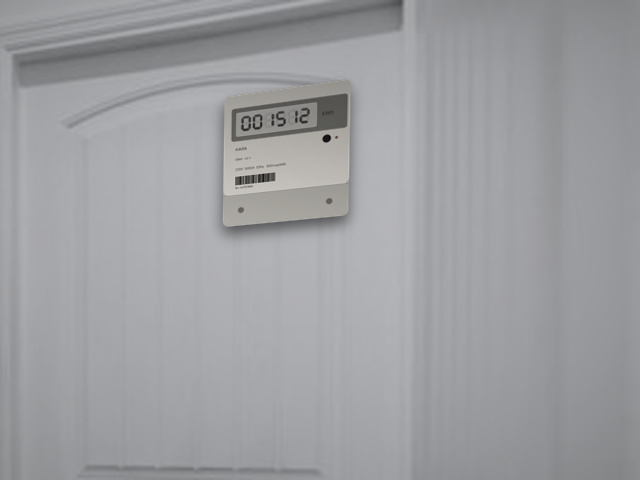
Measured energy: 1512,kWh
